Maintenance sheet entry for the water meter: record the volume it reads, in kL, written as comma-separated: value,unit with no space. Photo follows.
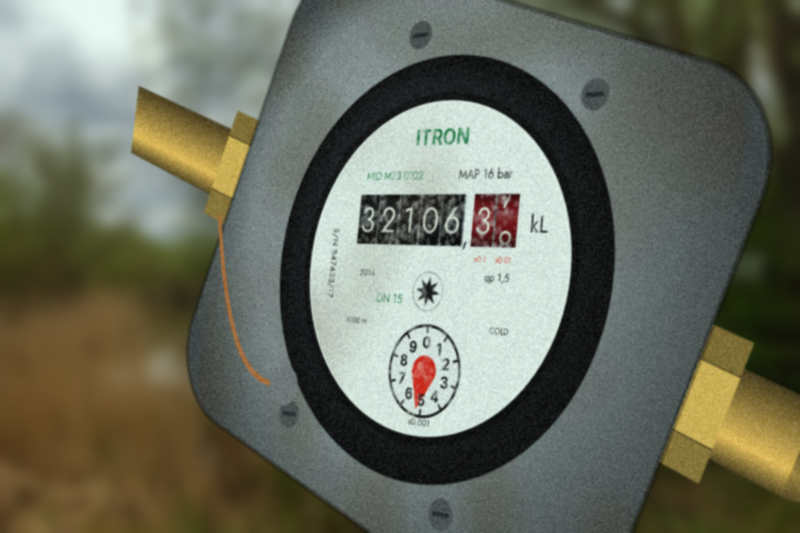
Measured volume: 32106.375,kL
